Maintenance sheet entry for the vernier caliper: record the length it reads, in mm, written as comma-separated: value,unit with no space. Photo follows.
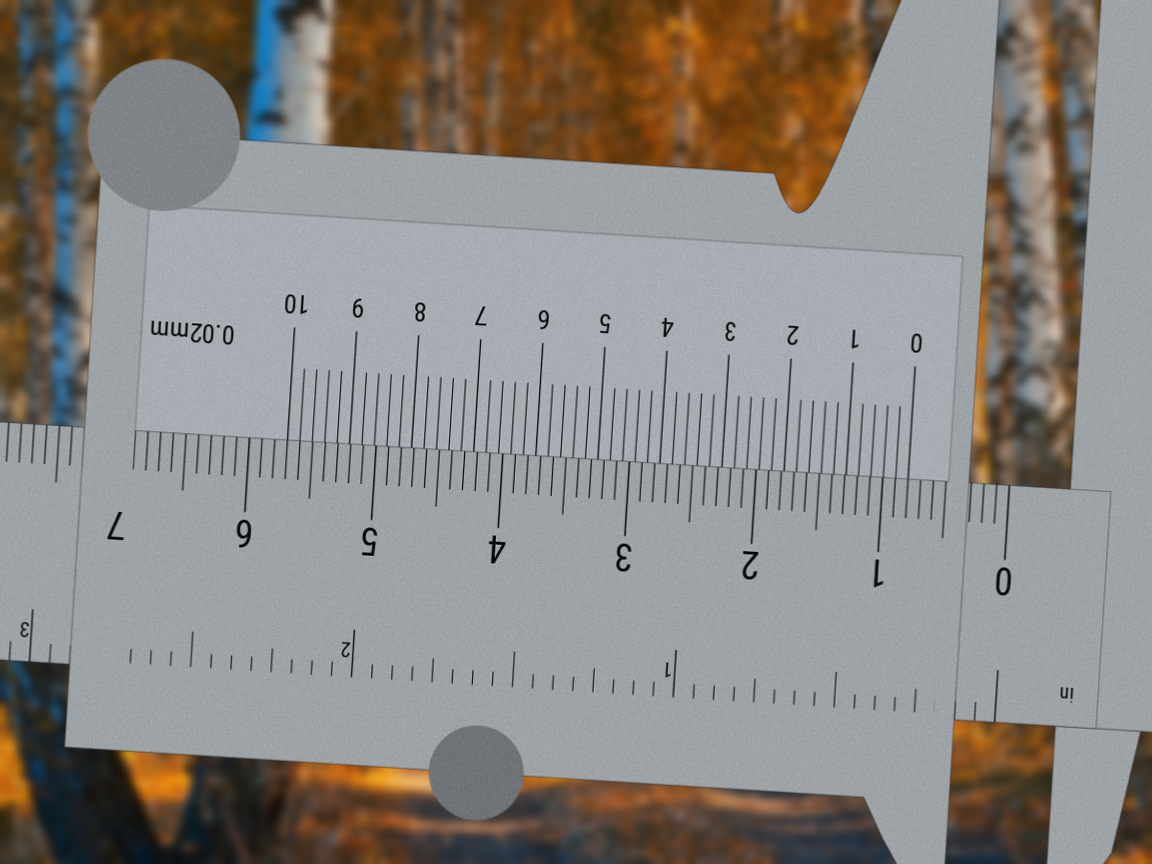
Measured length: 8.0,mm
